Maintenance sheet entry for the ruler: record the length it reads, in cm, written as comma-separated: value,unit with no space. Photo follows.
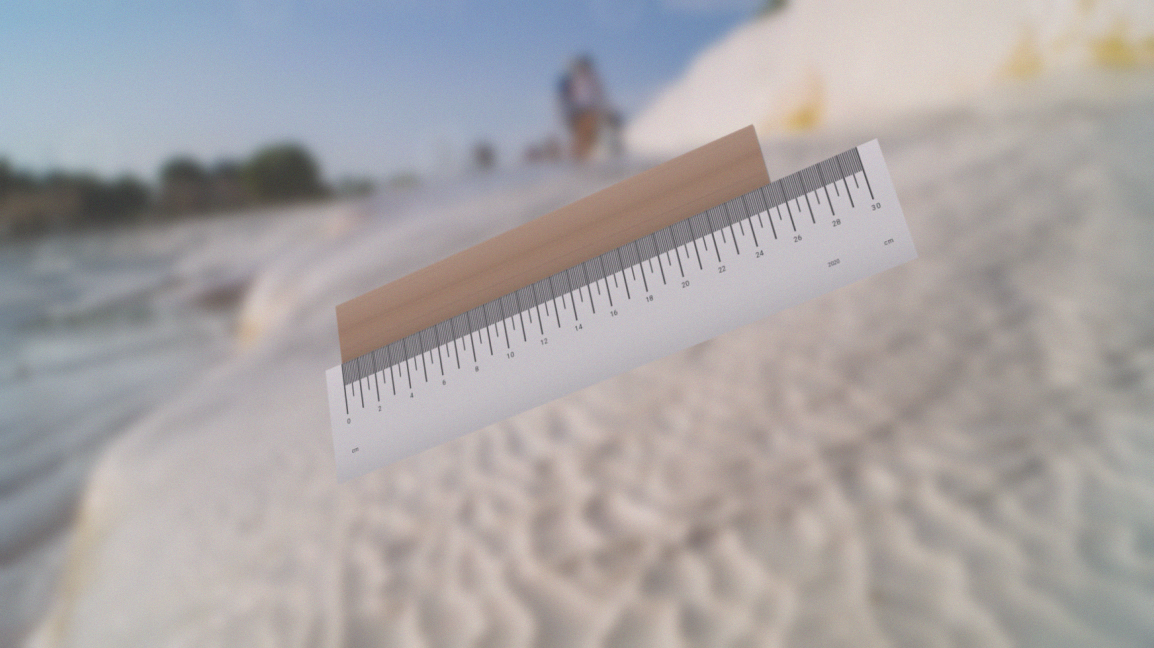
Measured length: 25.5,cm
